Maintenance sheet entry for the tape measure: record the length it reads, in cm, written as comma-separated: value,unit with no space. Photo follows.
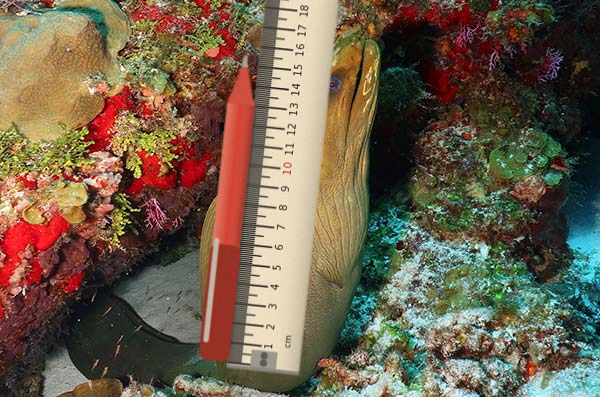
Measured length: 15.5,cm
